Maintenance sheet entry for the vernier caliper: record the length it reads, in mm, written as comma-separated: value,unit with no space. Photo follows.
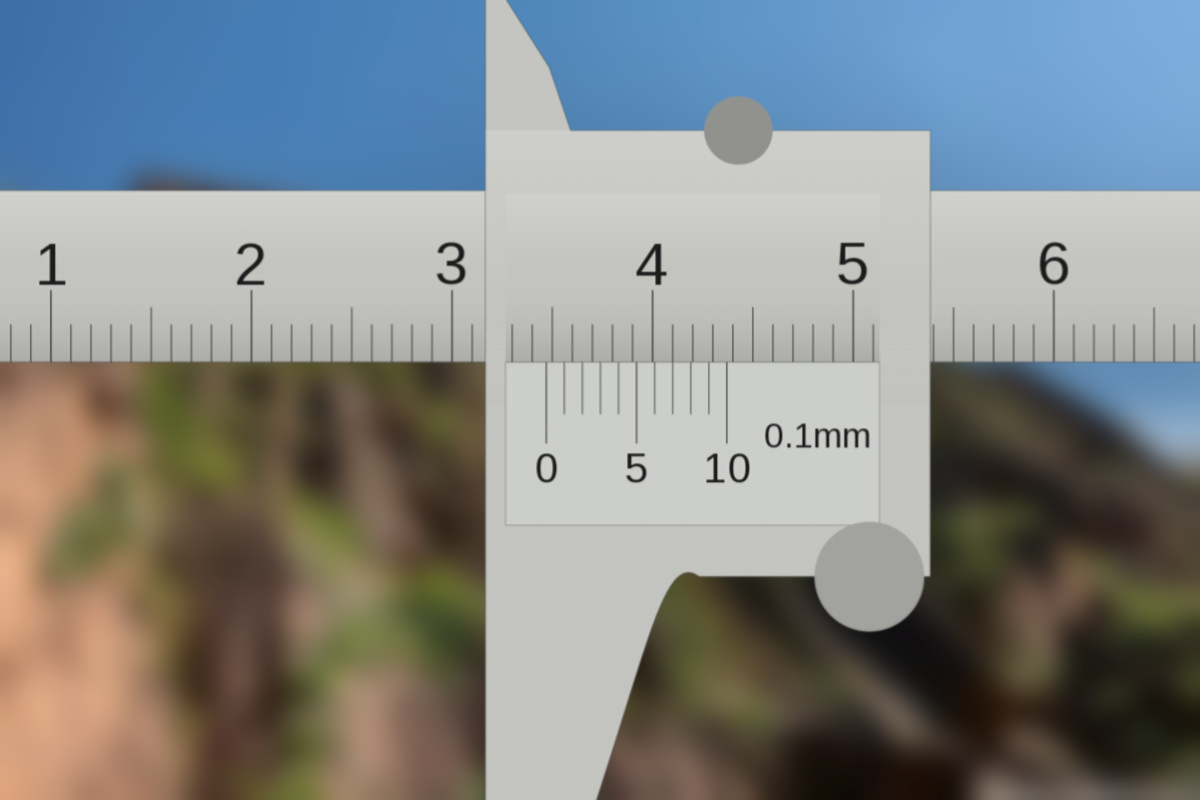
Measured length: 34.7,mm
